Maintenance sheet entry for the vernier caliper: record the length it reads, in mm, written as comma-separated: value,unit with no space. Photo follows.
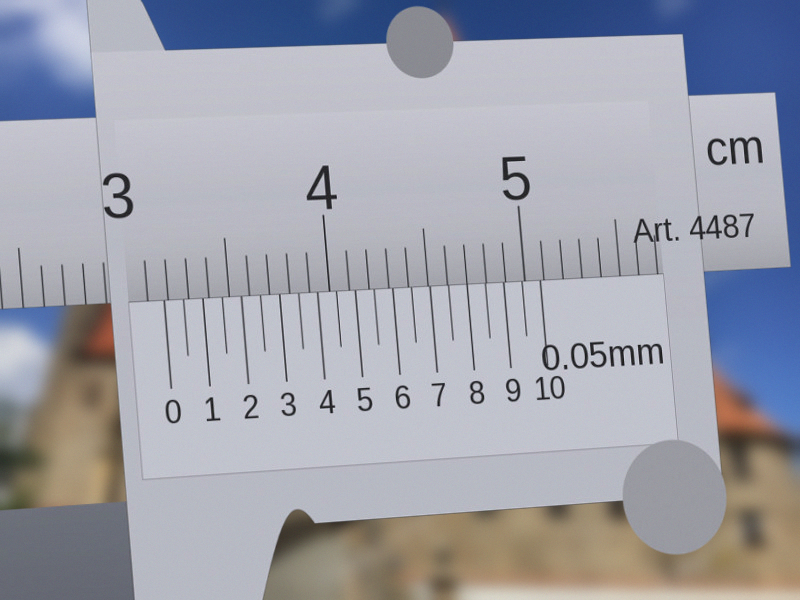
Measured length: 31.8,mm
